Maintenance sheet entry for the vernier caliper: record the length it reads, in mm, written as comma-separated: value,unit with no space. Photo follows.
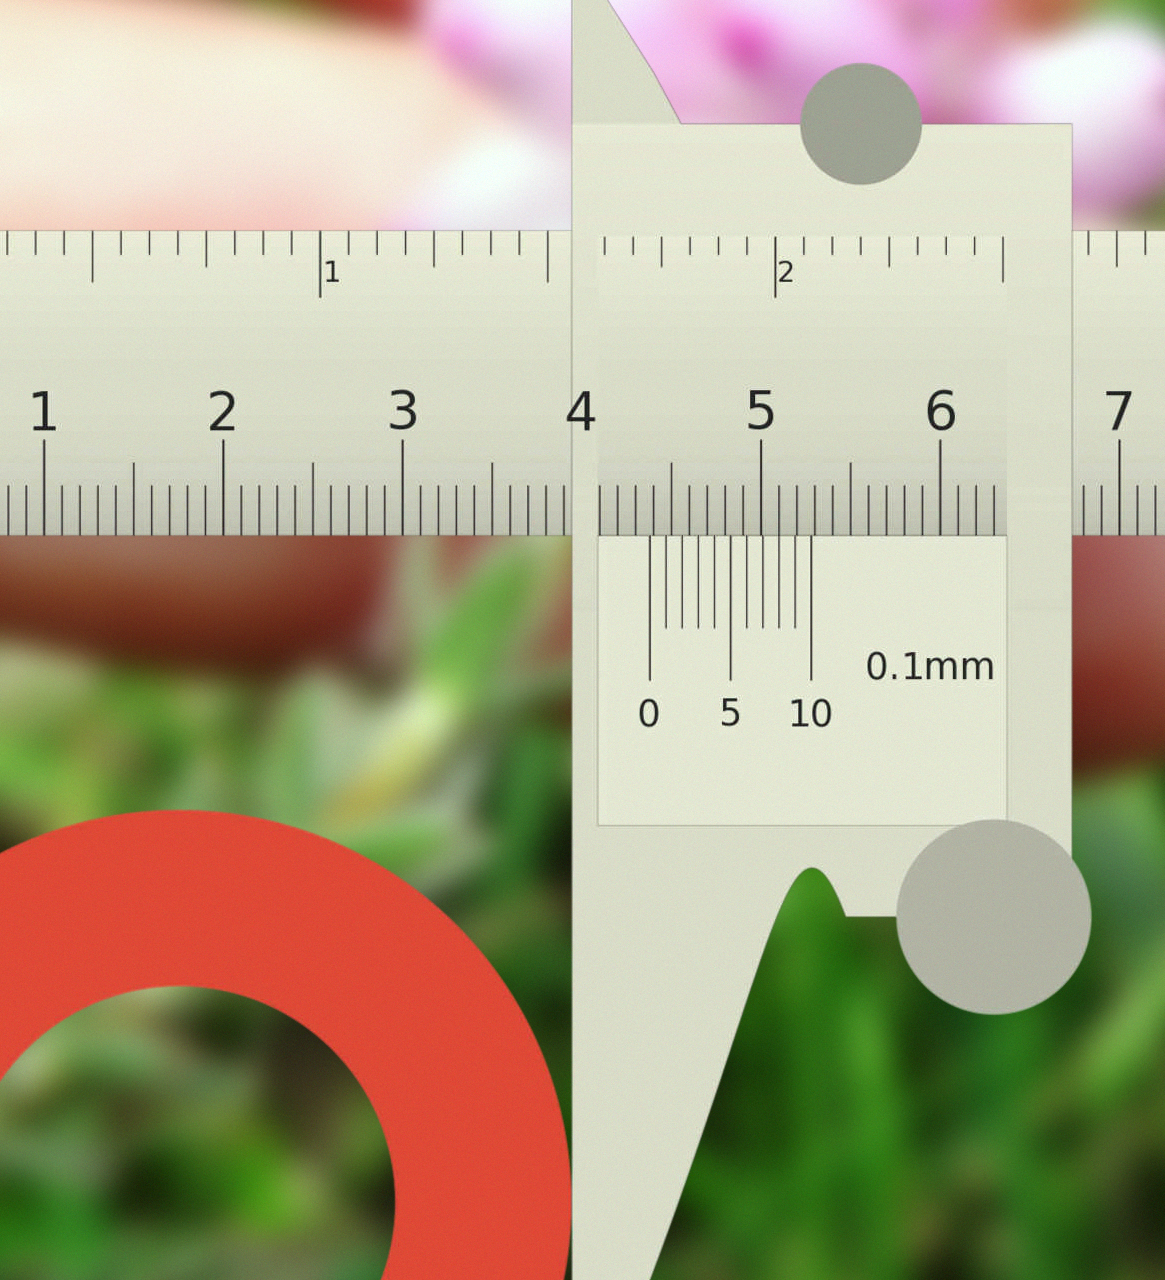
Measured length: 43.8,mm
